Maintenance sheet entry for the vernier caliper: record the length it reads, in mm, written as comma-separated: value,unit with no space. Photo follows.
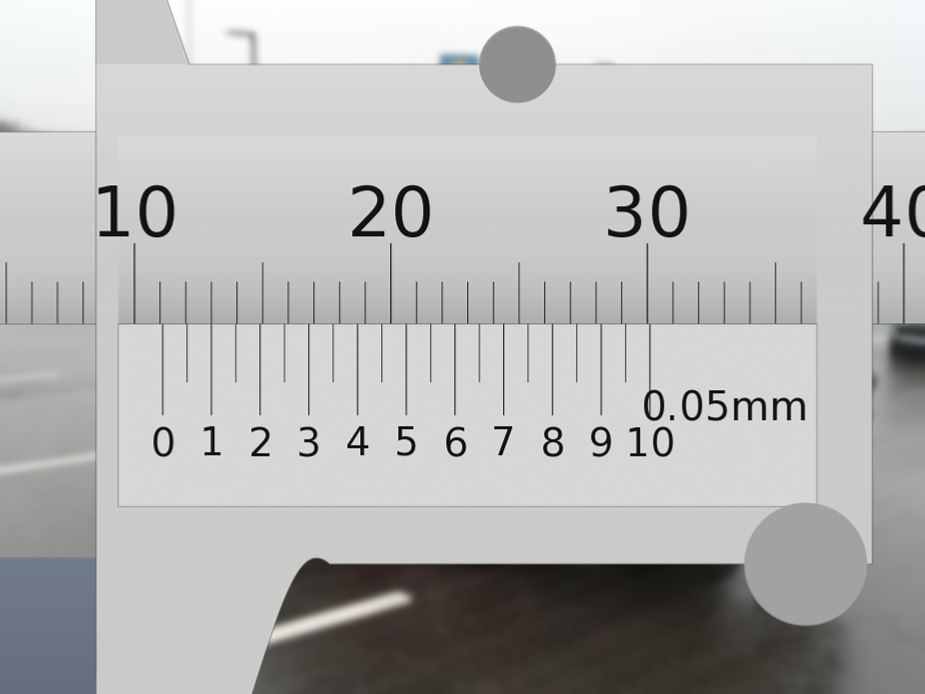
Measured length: 11.10,mm
